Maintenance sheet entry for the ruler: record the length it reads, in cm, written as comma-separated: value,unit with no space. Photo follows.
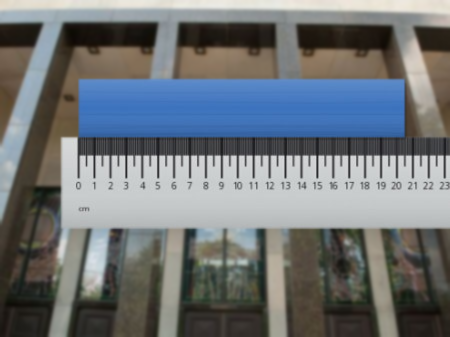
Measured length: 20.5,cm
